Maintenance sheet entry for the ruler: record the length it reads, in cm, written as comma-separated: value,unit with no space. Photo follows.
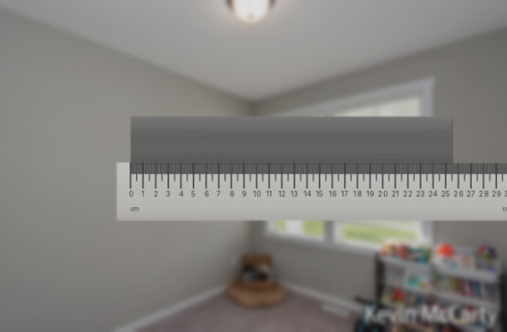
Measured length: 25.5,cm
